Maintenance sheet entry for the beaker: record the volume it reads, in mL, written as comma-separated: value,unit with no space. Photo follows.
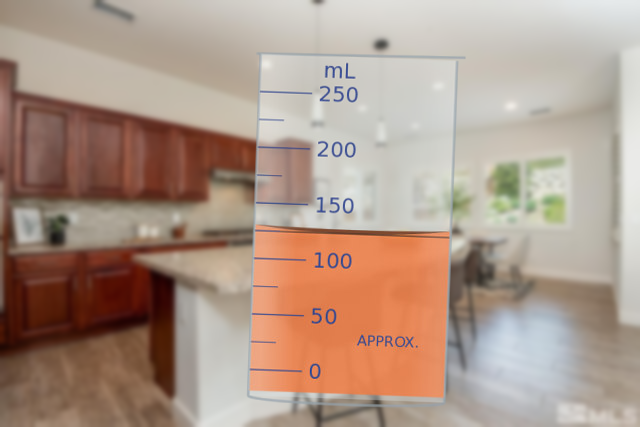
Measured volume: 125,mL
